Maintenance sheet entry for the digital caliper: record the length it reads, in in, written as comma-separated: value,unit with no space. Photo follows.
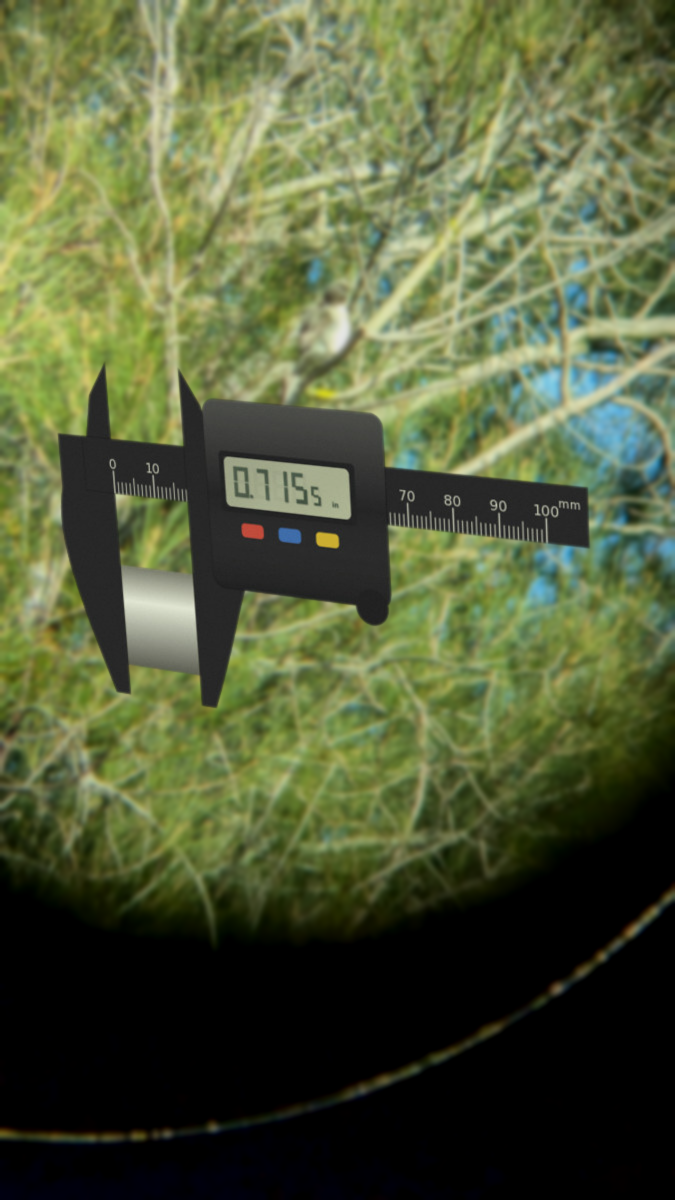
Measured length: 0.7155,in
